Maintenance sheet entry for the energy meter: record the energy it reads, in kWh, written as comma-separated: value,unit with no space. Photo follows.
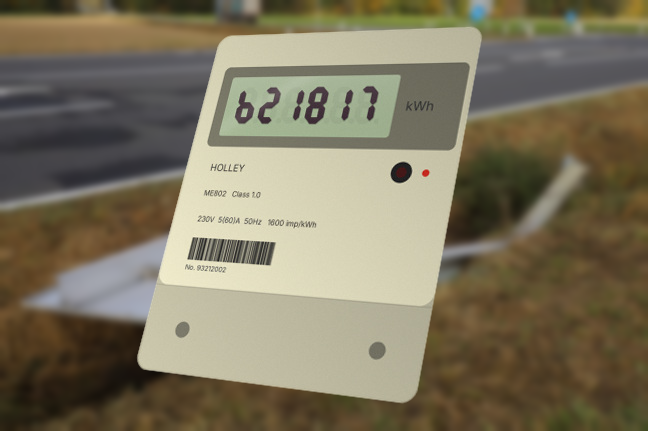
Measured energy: 621817,kWh
